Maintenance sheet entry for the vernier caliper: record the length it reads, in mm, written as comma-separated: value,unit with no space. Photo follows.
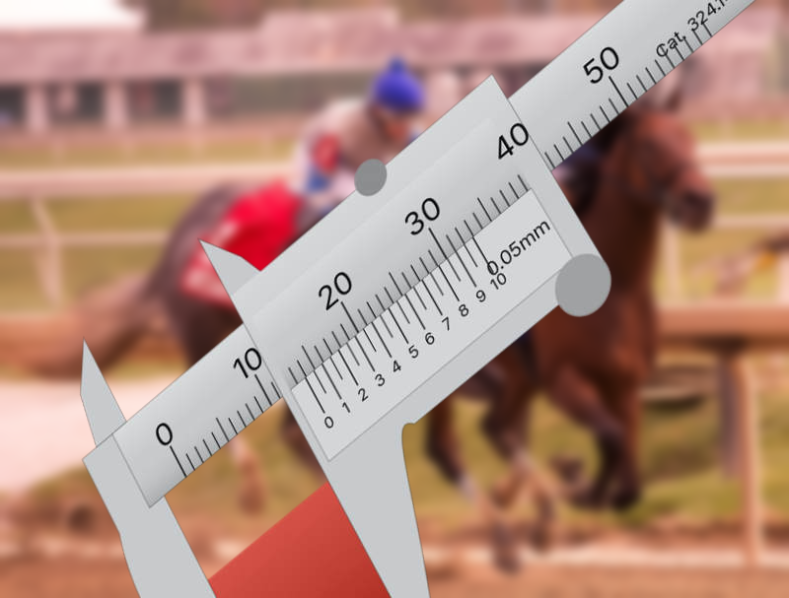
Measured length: 13.9,mm
